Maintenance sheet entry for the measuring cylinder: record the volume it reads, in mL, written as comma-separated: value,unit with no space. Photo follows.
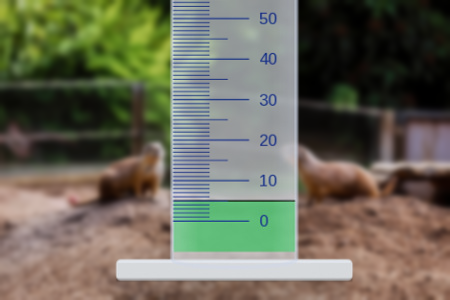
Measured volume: 5,mL
